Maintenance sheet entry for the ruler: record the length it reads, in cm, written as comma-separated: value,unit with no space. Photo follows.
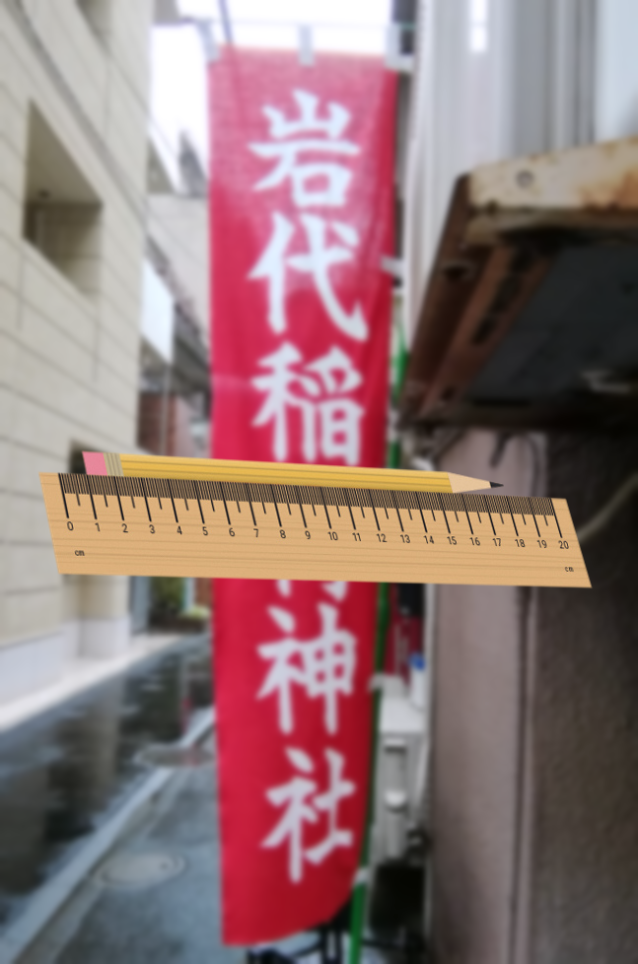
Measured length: 17,cm
